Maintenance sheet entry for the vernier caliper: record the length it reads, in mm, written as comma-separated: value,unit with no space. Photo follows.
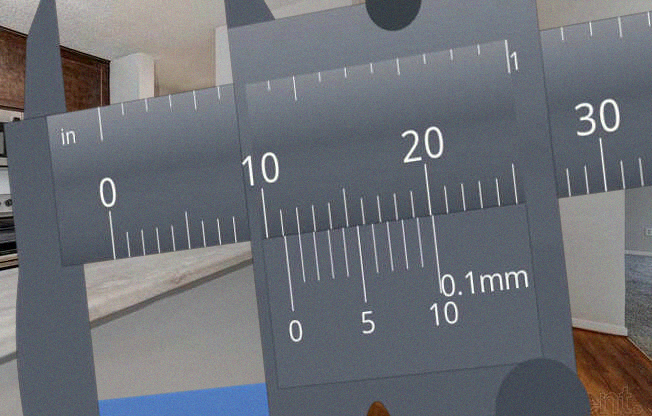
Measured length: 11.1,mm
